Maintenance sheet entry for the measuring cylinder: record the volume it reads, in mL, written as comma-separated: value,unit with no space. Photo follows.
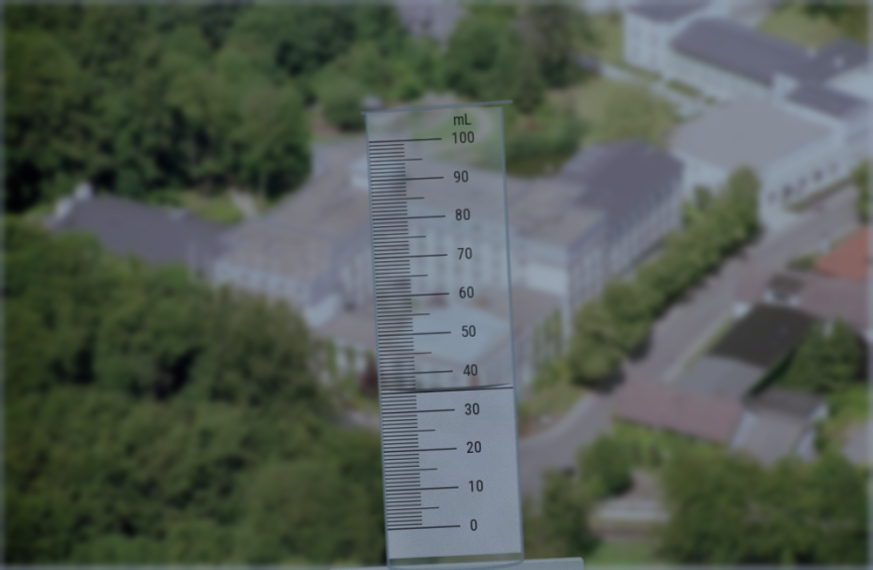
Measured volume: 35,mL
